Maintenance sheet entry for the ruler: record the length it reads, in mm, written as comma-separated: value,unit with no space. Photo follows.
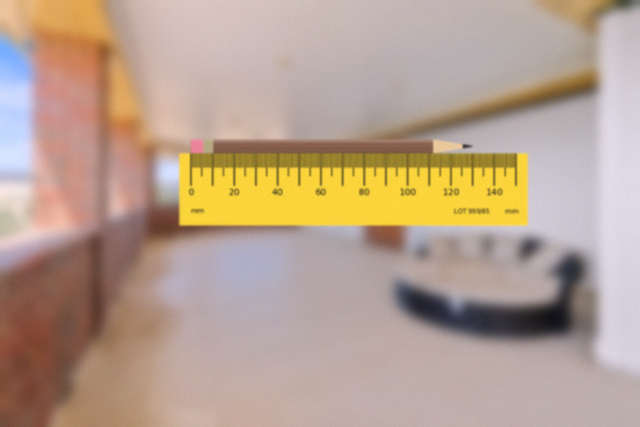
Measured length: 130,mm
